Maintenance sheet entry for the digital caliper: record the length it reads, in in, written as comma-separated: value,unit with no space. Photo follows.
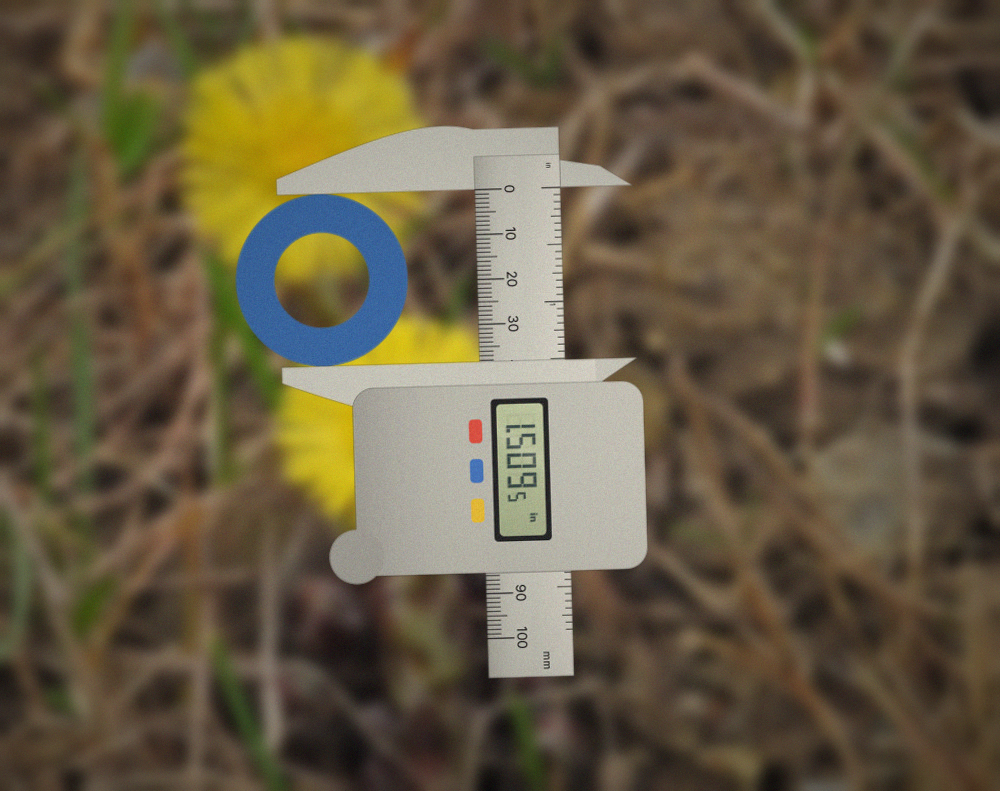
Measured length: 1.5095,in
